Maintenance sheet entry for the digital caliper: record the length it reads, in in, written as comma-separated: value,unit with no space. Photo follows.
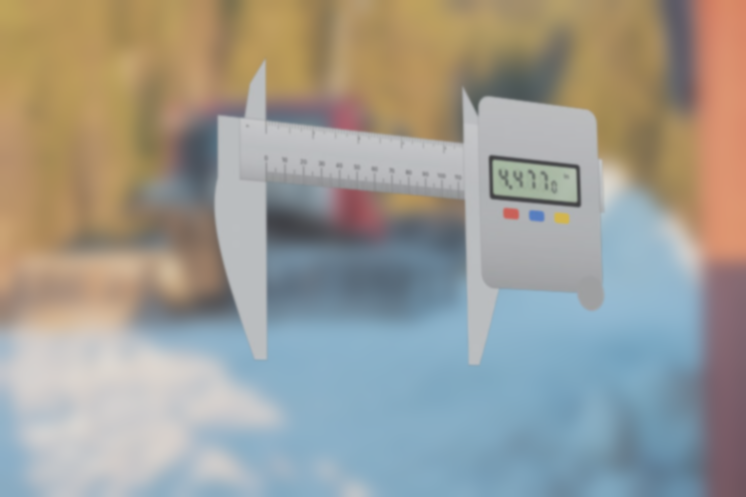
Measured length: 4.4770,in
